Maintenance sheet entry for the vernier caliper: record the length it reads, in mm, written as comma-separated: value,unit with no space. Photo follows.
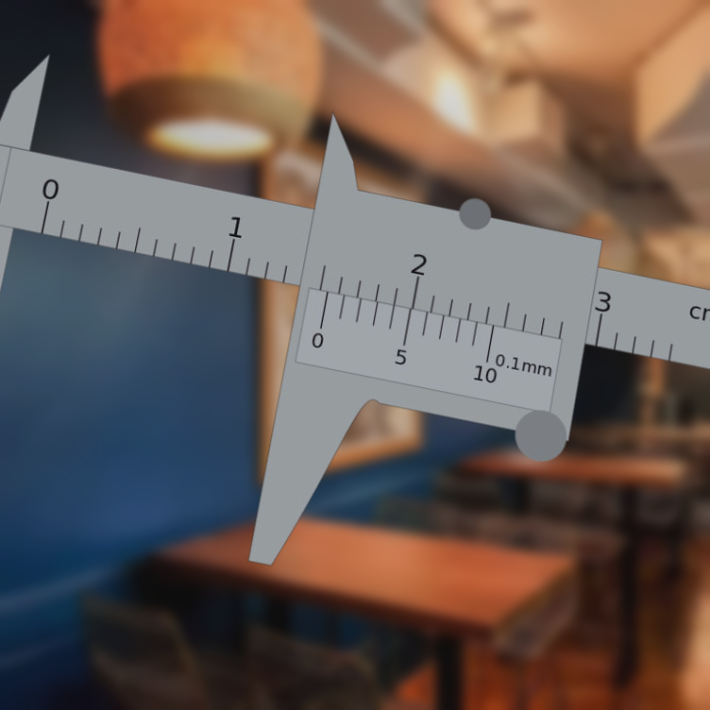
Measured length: 15.4,mm
